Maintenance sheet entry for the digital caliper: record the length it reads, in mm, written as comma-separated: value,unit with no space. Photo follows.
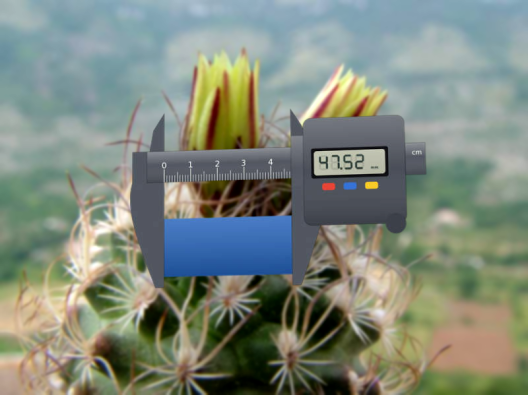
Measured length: 47.52,mm
